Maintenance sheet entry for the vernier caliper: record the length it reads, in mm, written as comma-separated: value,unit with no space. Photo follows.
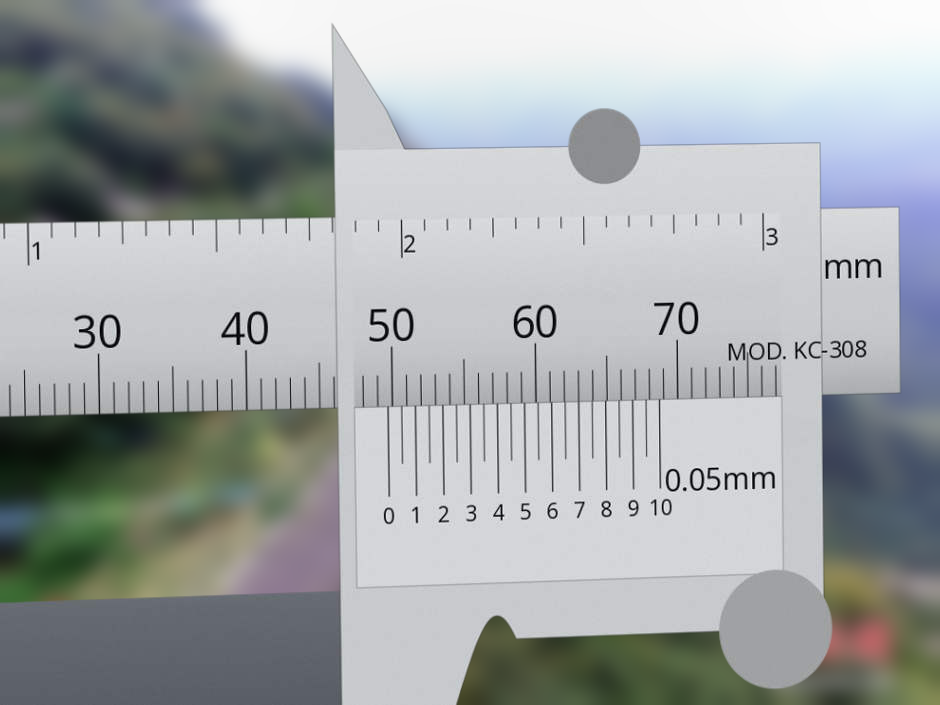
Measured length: 49.7,mm
